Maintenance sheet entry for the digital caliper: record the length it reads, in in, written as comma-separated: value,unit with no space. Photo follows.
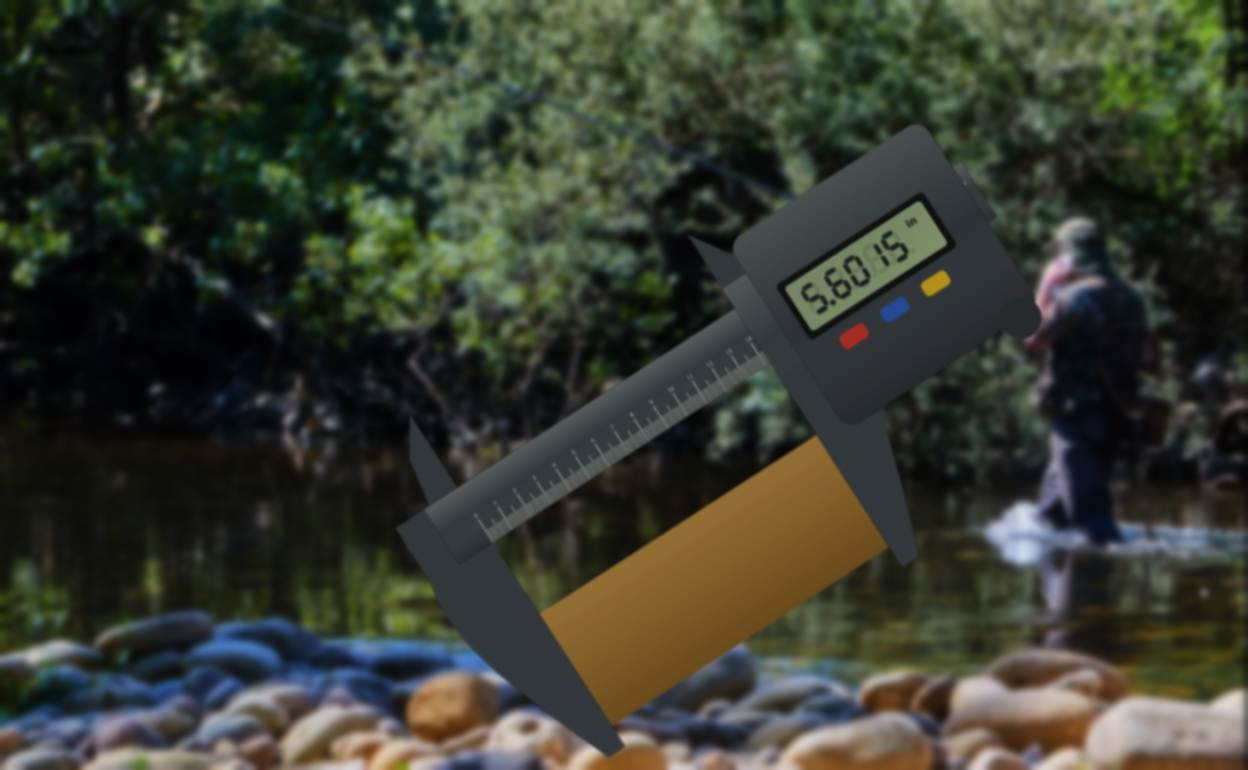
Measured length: 5.6015,in
